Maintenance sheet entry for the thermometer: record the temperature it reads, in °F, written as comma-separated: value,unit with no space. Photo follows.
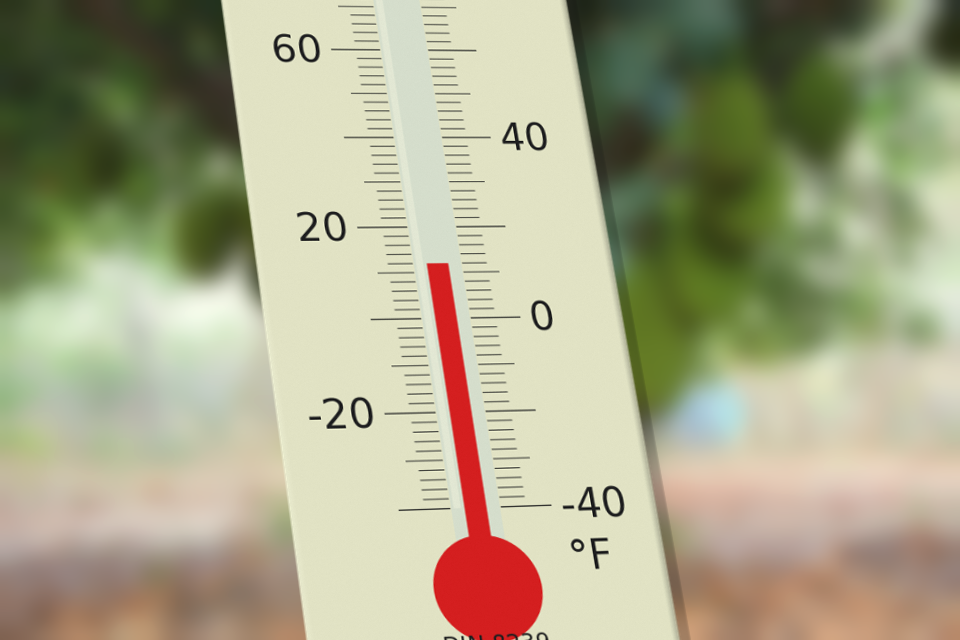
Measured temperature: 12,°F
